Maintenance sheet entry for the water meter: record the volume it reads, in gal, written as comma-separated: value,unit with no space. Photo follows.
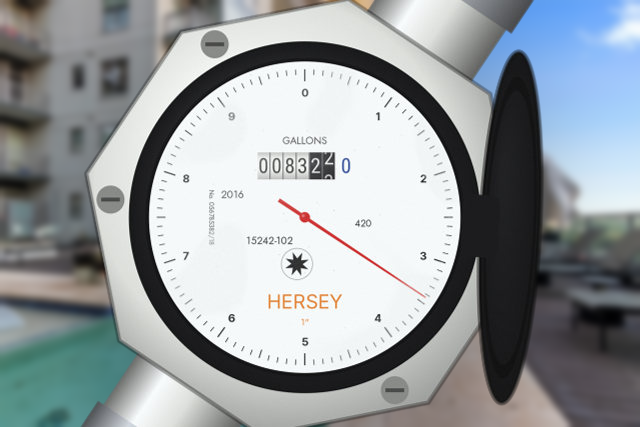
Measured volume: 83223.4,gal
